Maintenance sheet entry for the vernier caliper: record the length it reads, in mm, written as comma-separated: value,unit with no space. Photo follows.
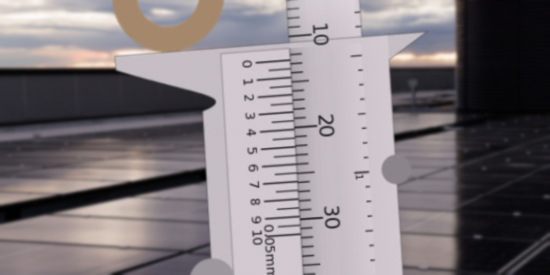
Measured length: 12.6,mm
